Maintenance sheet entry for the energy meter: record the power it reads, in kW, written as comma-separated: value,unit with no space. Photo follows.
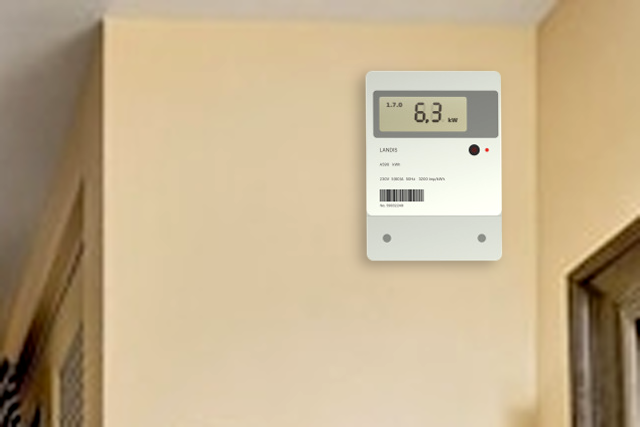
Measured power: 6.3,kW
